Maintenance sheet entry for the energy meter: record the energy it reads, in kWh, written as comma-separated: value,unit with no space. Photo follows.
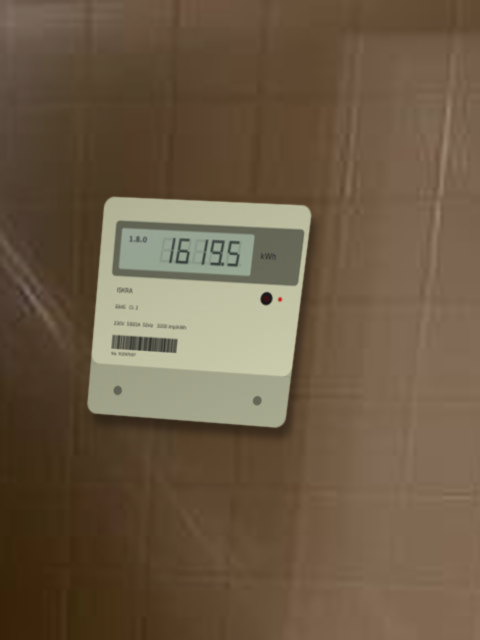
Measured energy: 1619.5,kWh
